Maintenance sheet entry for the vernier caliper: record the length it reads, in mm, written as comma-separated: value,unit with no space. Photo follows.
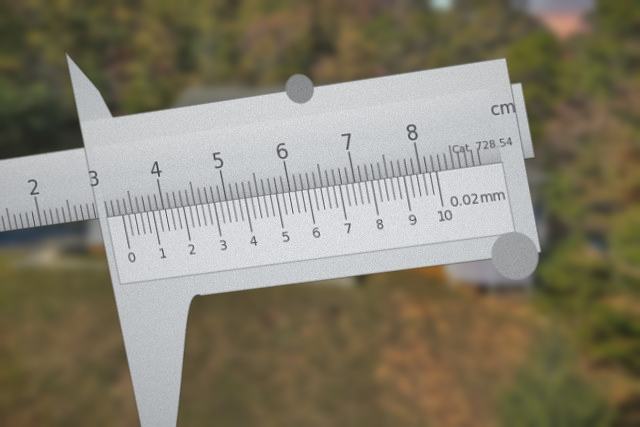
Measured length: 33.4,mm
